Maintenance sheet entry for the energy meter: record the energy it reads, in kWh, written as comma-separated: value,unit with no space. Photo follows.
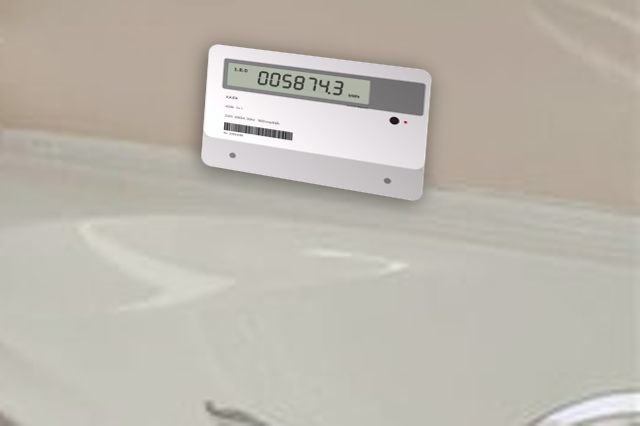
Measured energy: 5874.3,kWh
